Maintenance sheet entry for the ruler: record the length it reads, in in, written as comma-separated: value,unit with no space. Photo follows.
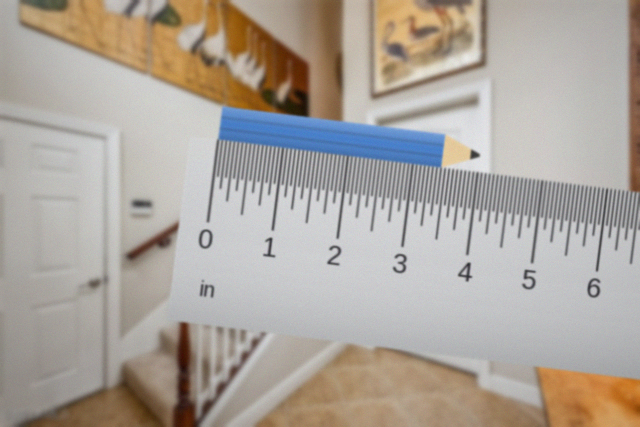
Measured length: 4,in
